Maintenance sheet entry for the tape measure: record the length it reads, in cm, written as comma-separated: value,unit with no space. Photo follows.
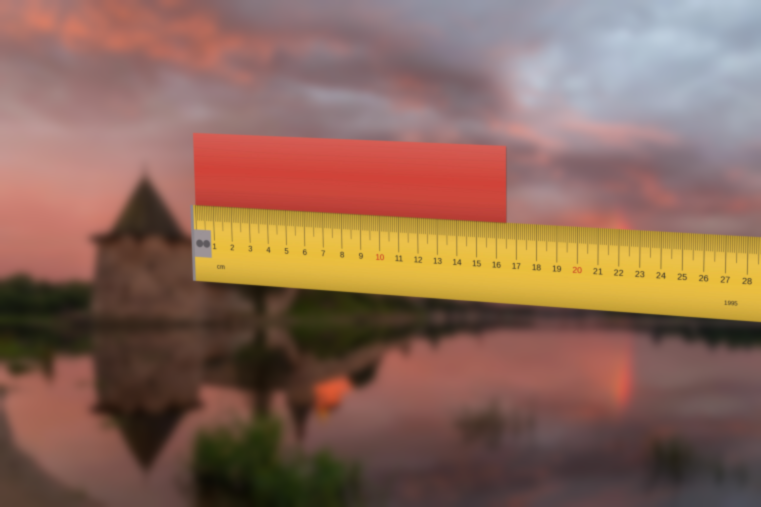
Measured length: 16.5,cm
